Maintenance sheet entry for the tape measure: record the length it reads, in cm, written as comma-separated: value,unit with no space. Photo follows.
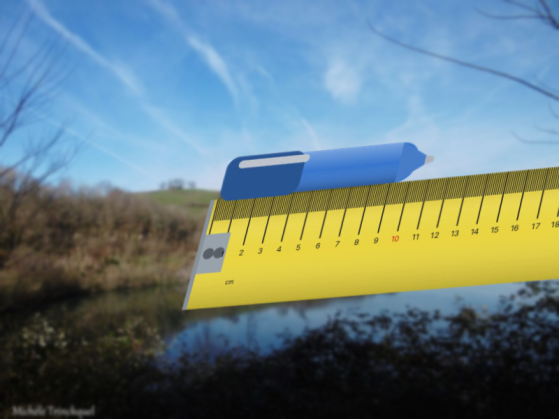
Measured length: 11,cm
